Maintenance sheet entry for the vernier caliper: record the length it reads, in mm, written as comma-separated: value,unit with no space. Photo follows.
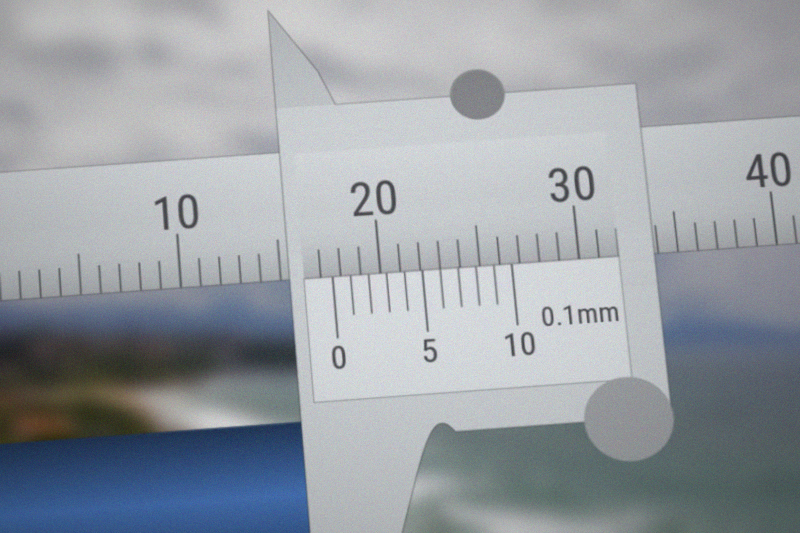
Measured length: 17.6,mm
